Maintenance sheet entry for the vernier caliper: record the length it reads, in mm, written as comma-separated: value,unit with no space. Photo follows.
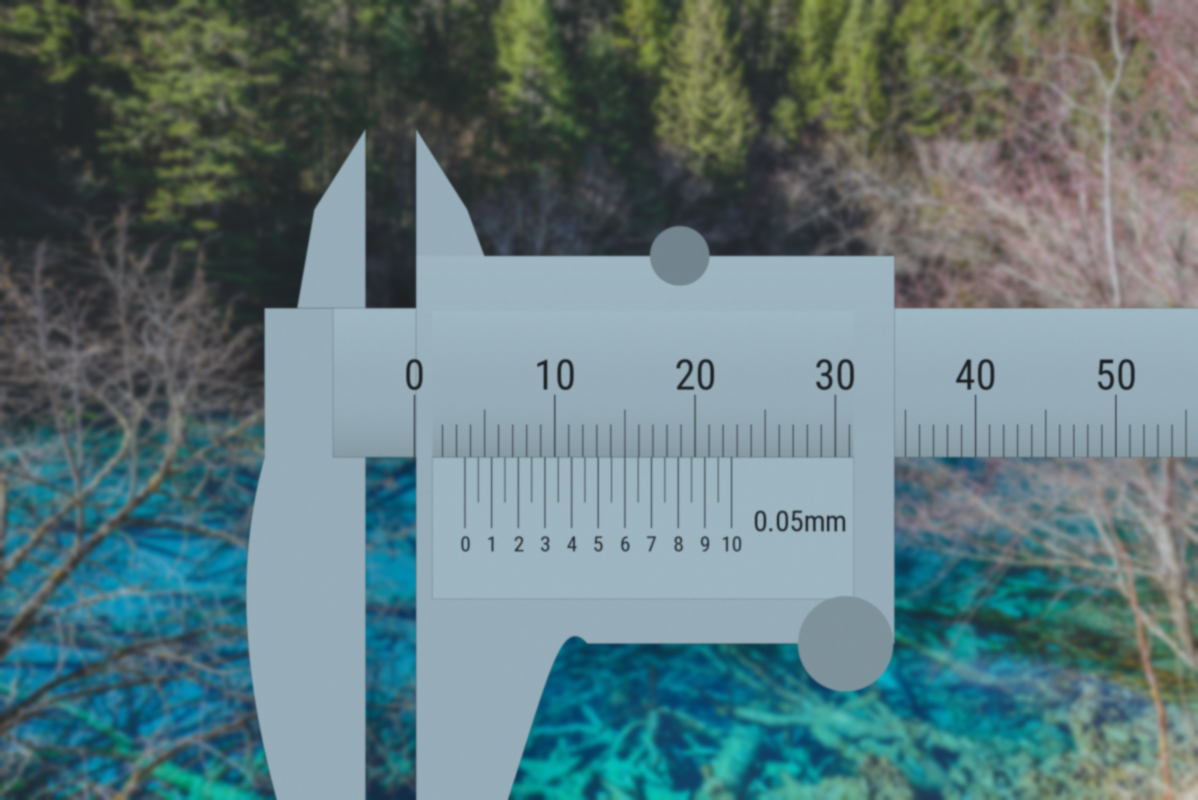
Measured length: 3.6,mm
